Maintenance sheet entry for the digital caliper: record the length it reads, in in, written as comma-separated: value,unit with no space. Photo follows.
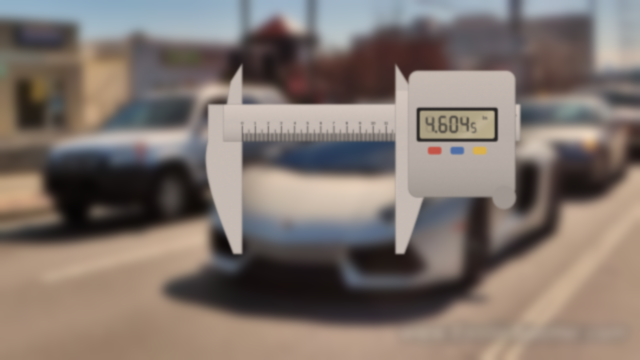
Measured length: 4.6045,in
